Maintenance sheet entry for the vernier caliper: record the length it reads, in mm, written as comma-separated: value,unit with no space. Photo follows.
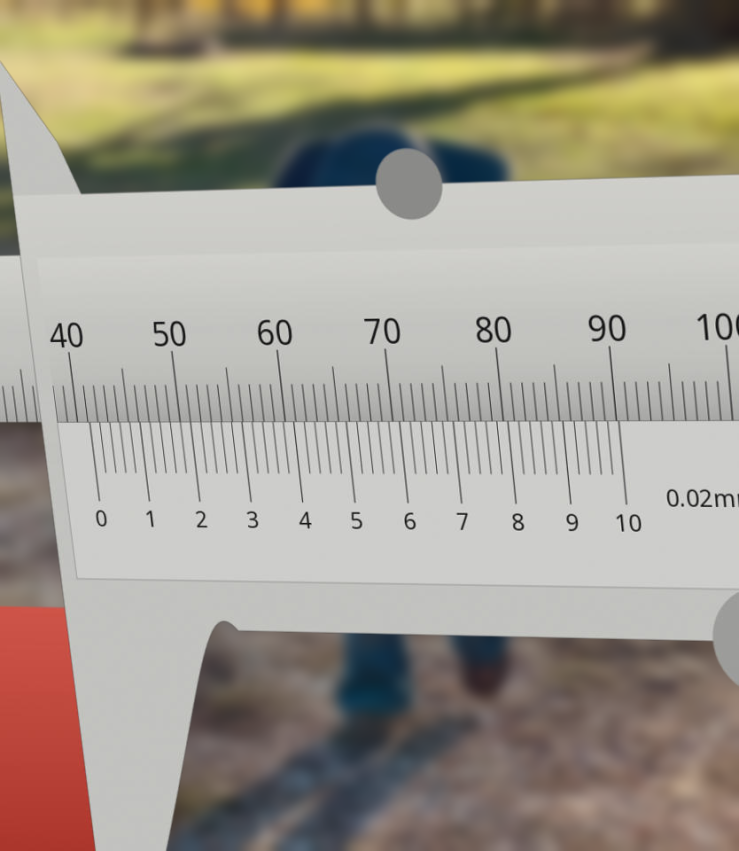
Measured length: 41.2,mm
